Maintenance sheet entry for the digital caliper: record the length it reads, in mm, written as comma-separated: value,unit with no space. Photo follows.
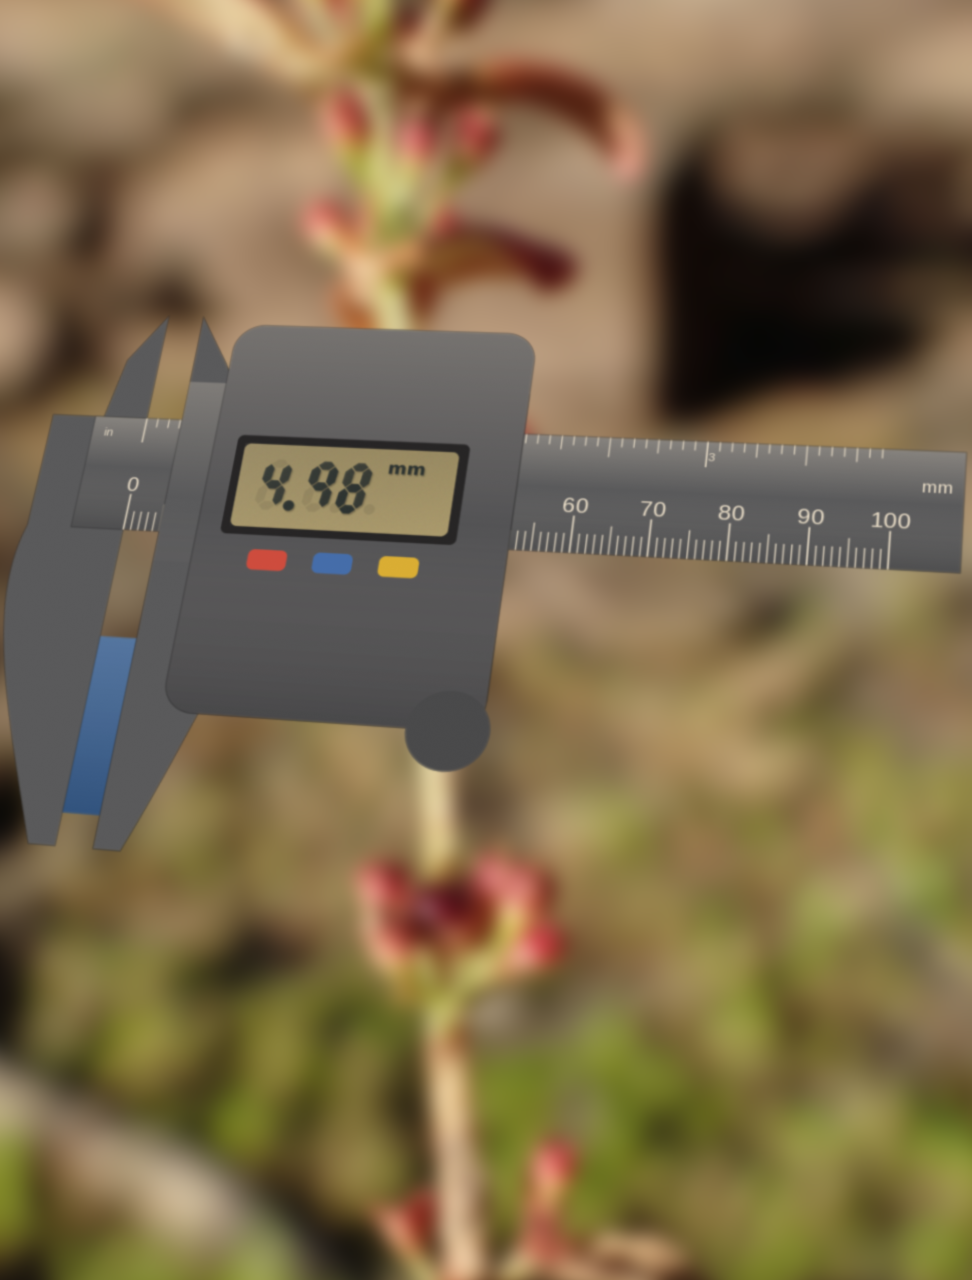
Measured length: 4.98,mm
